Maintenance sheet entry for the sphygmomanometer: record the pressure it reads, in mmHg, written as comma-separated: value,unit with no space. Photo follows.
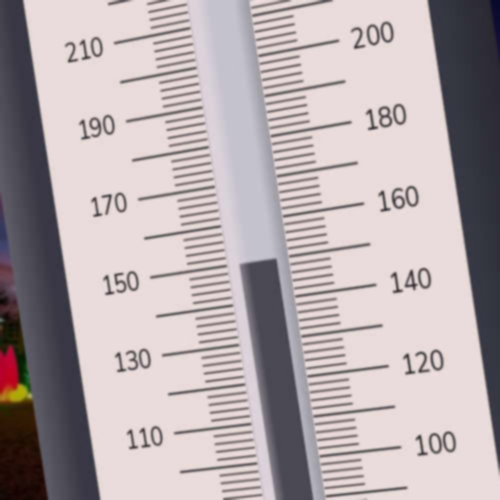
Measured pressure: 150,mmHg
